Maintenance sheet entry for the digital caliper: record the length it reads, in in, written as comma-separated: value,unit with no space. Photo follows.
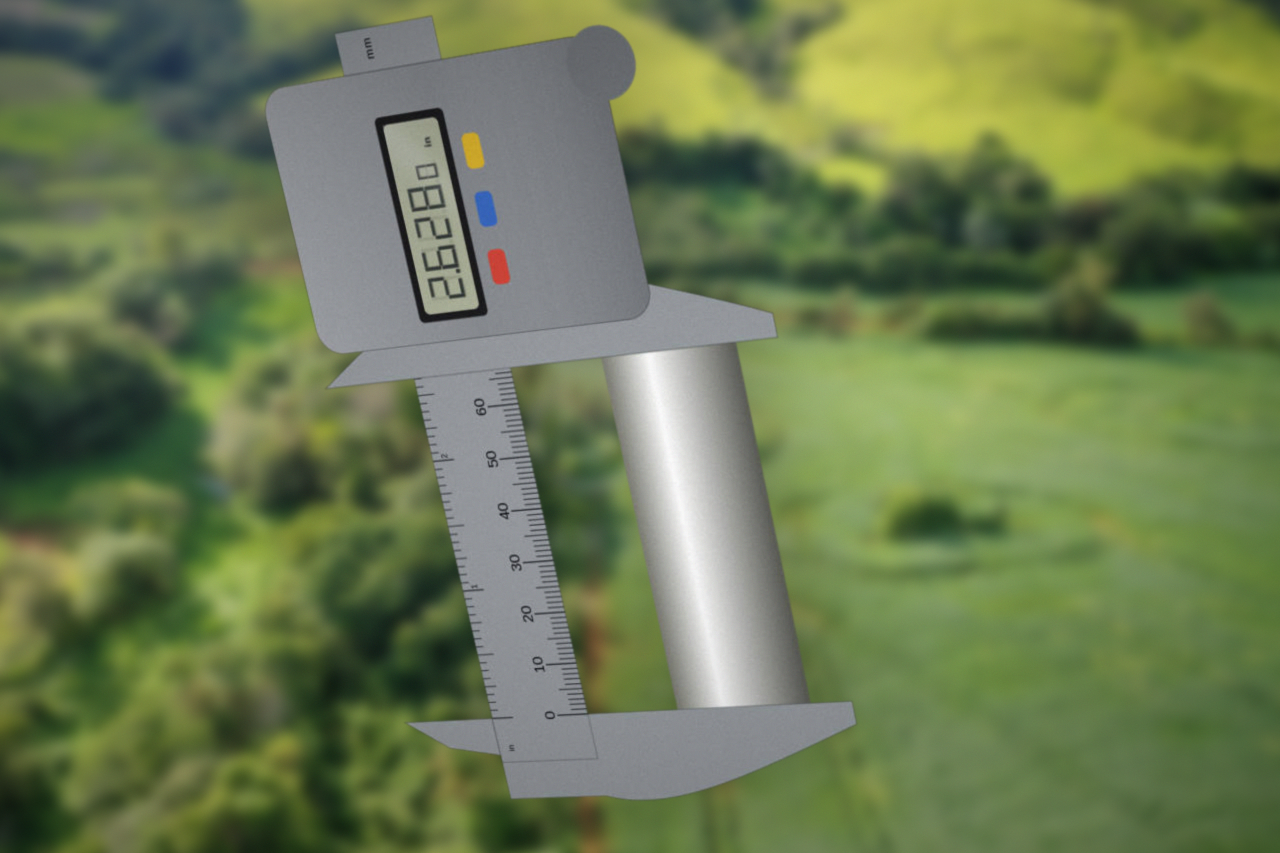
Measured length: 2.6280,in
